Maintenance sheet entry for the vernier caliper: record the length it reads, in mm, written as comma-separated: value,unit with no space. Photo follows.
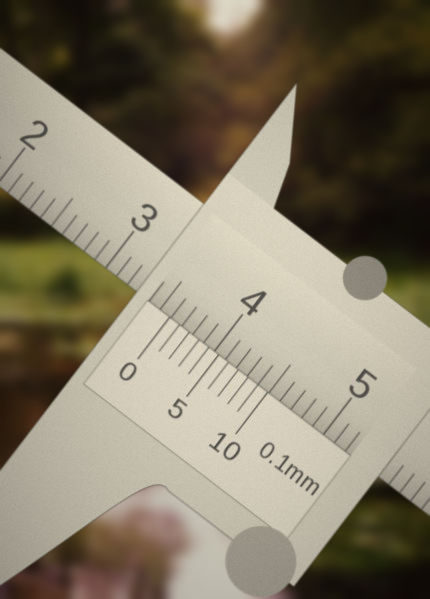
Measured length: 35.9,mm
